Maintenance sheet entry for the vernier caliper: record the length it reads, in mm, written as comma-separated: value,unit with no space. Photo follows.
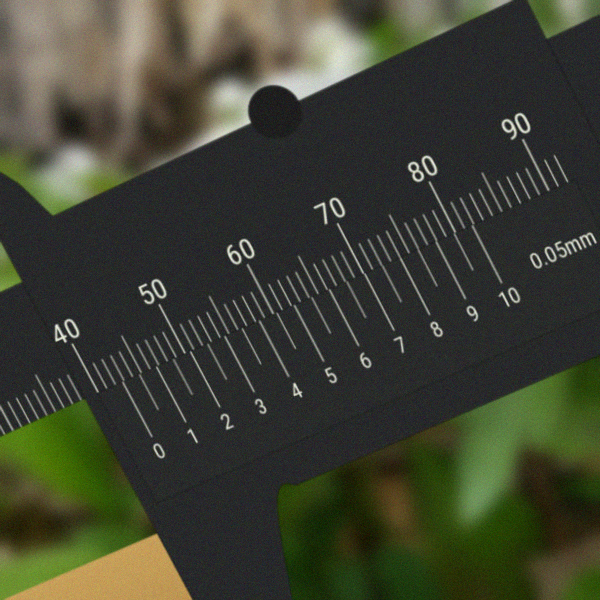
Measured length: 42.8,mm
